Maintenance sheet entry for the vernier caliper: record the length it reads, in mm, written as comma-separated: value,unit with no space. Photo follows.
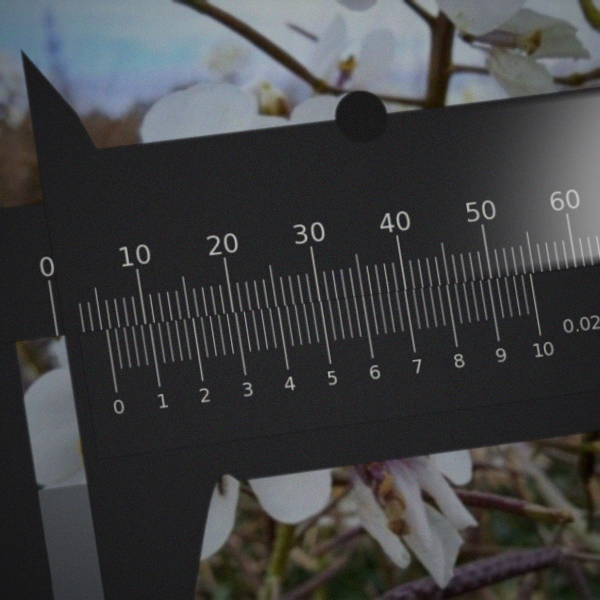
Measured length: 5.6,mm
